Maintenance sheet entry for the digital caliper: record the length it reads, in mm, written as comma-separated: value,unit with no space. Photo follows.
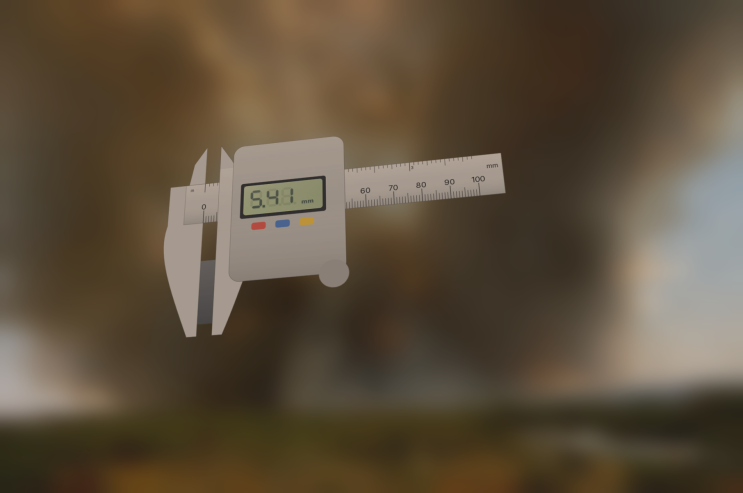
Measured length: 5.41,mm
